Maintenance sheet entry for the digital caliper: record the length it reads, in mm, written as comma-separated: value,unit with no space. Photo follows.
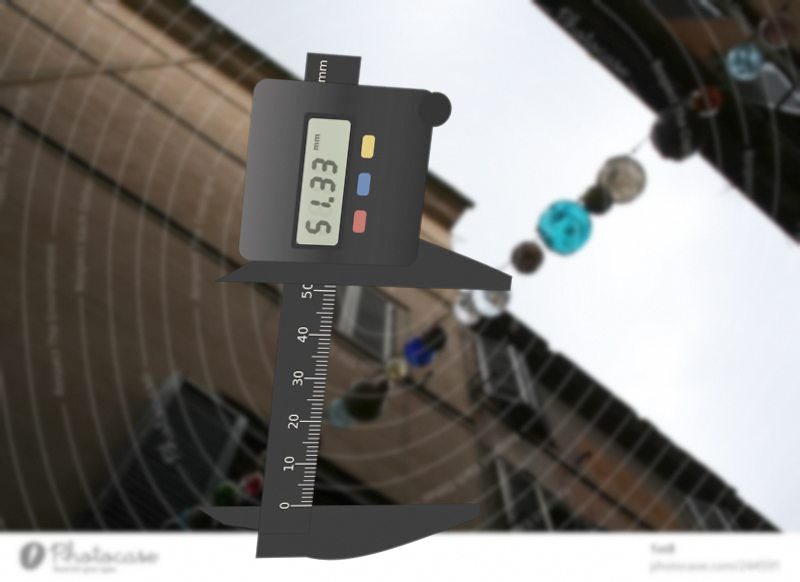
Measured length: 51.33,mm
